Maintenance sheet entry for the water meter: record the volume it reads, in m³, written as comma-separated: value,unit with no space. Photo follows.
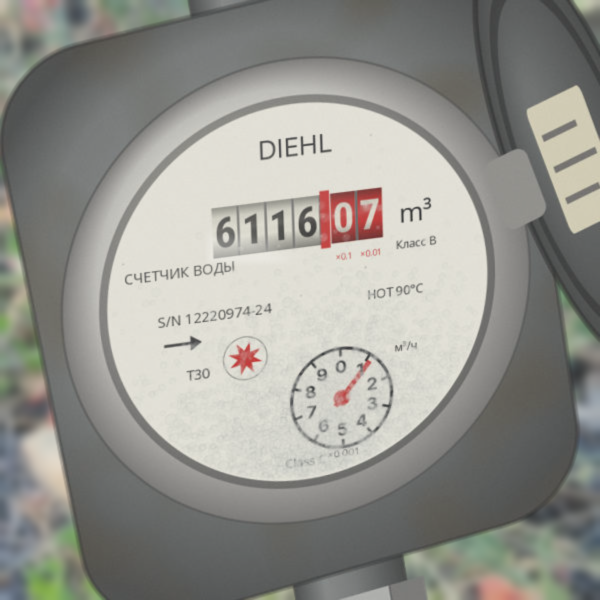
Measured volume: 6116.071,m³
